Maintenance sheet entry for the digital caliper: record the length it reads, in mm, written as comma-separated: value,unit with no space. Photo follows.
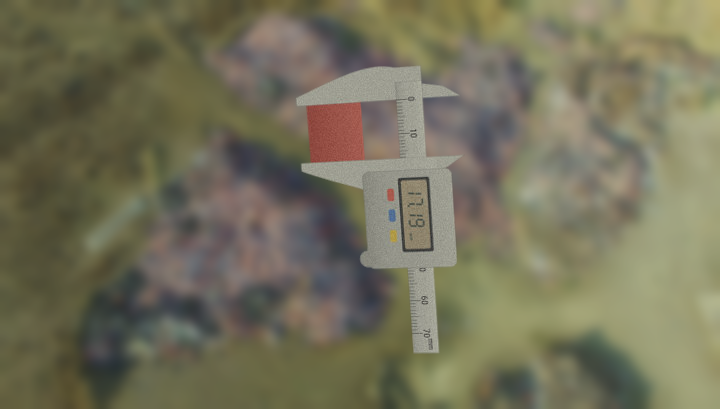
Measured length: 17.19,mm
